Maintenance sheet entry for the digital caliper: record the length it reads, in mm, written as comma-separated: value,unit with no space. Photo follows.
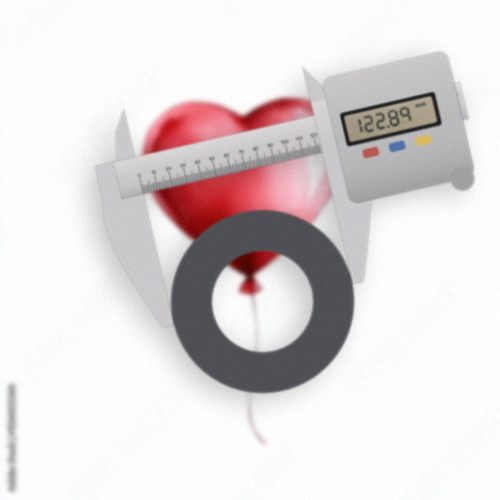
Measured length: 122.89,mm
